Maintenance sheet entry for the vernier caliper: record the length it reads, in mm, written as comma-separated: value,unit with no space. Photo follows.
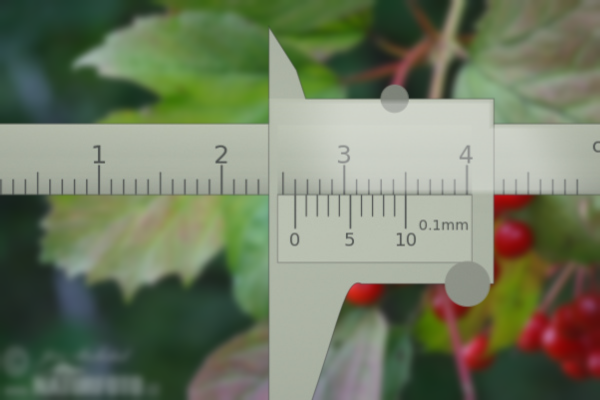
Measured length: 26.0,mm
